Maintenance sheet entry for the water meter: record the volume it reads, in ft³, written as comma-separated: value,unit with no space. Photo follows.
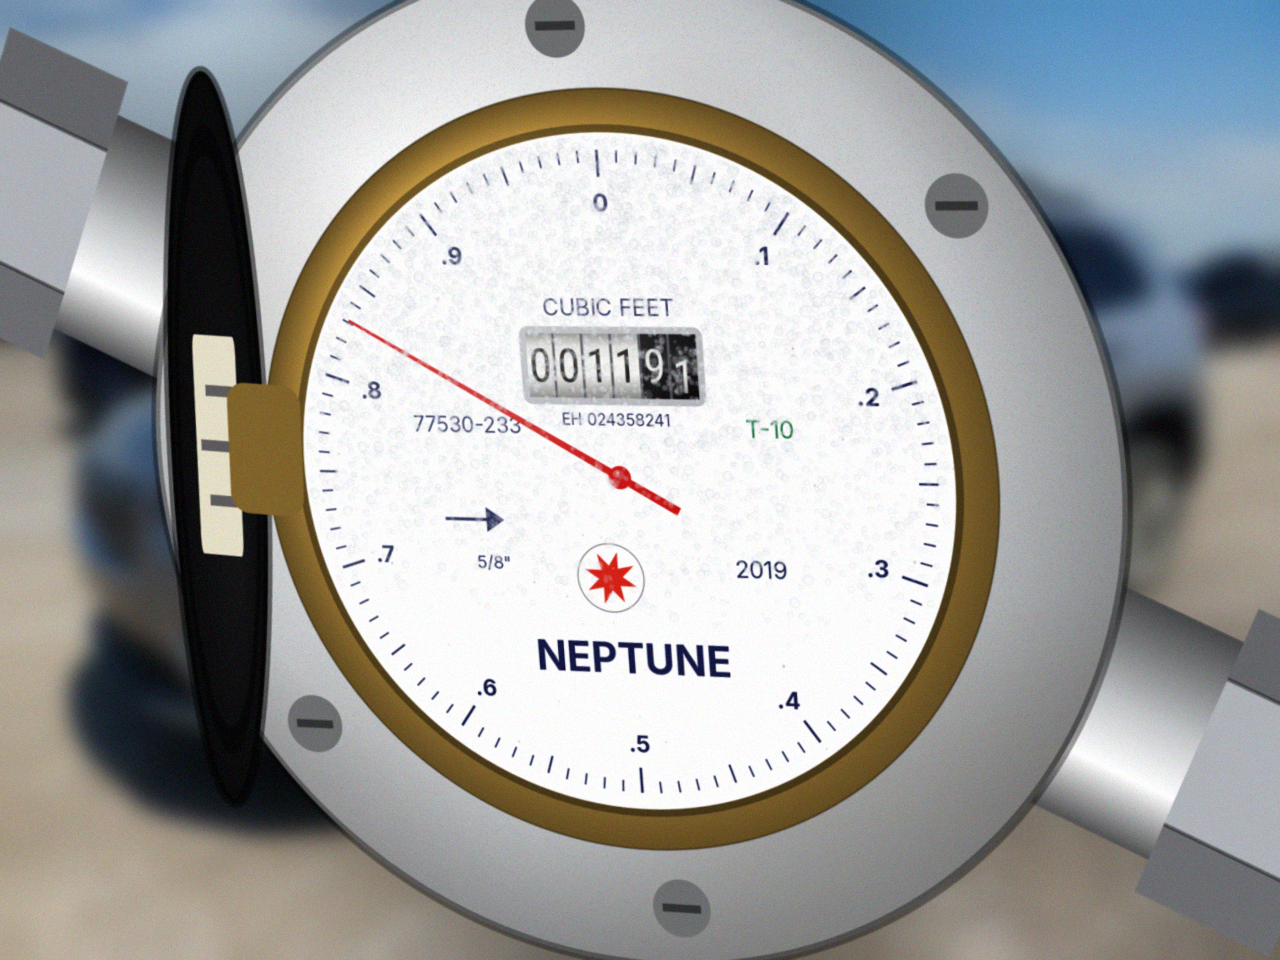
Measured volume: 1190.83,ft³
